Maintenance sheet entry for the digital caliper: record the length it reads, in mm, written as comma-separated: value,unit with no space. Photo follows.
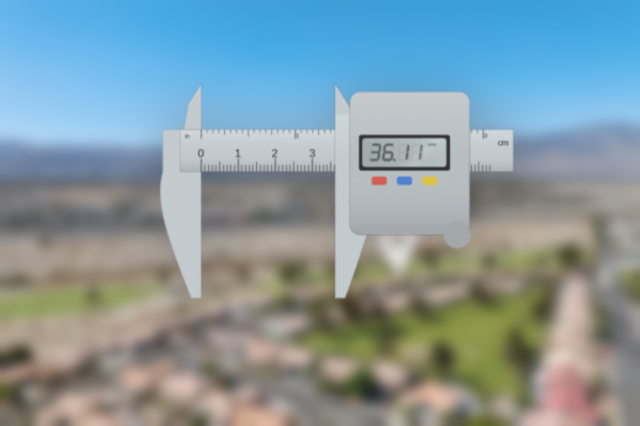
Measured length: 36.11,mm
